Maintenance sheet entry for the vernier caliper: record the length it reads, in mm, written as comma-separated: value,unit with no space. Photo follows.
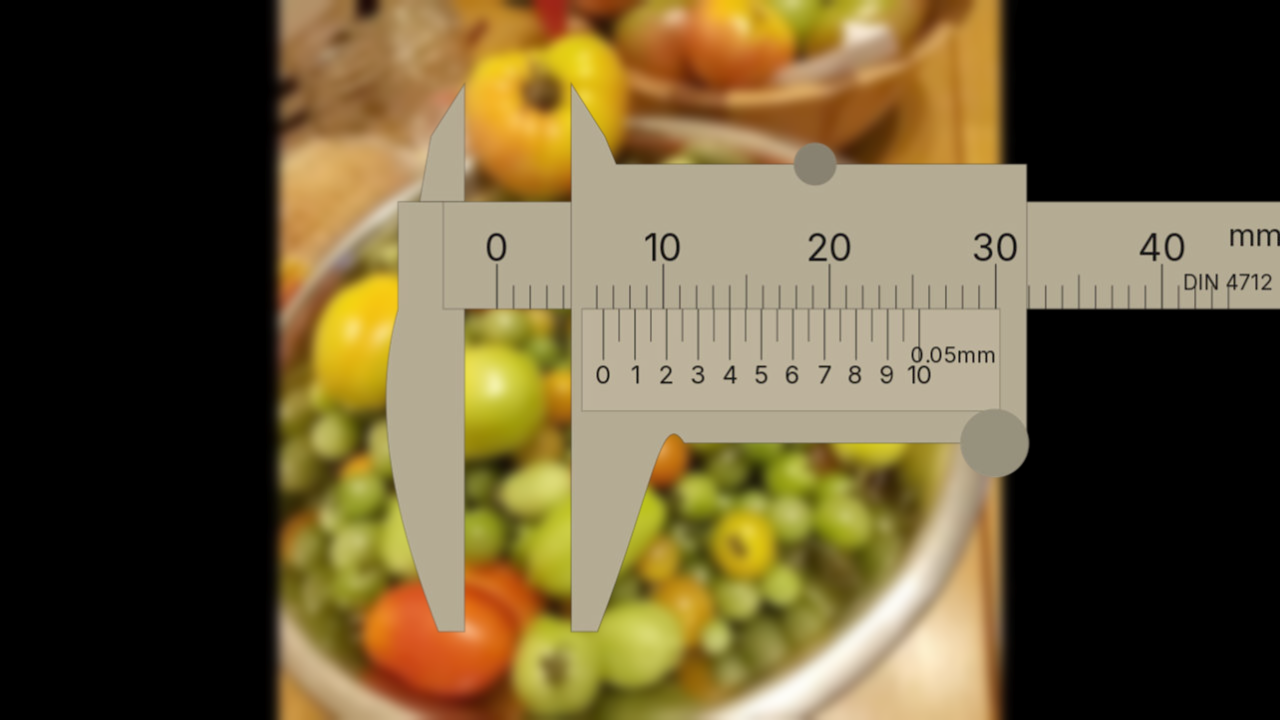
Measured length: 6.4,mm
